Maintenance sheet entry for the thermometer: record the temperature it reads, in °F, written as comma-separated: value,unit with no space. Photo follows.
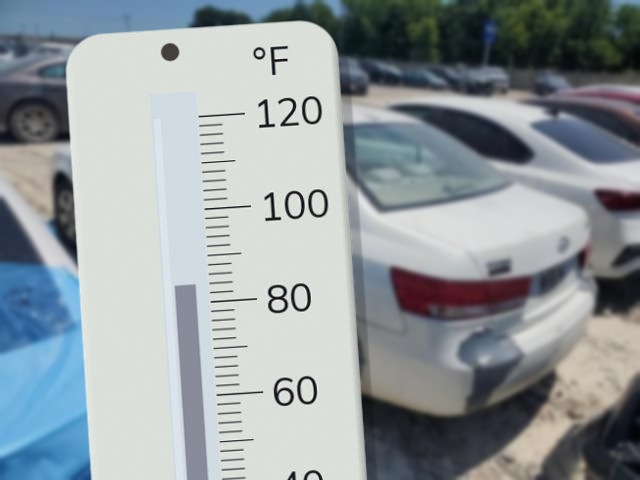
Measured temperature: 84,°F
